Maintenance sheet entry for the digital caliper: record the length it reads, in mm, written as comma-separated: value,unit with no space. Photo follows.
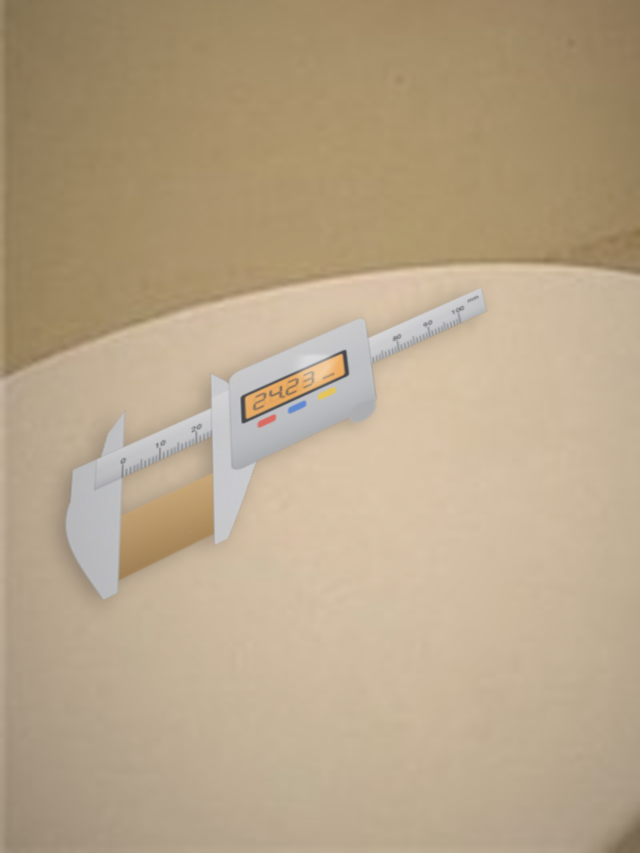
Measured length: 24.23,mm
